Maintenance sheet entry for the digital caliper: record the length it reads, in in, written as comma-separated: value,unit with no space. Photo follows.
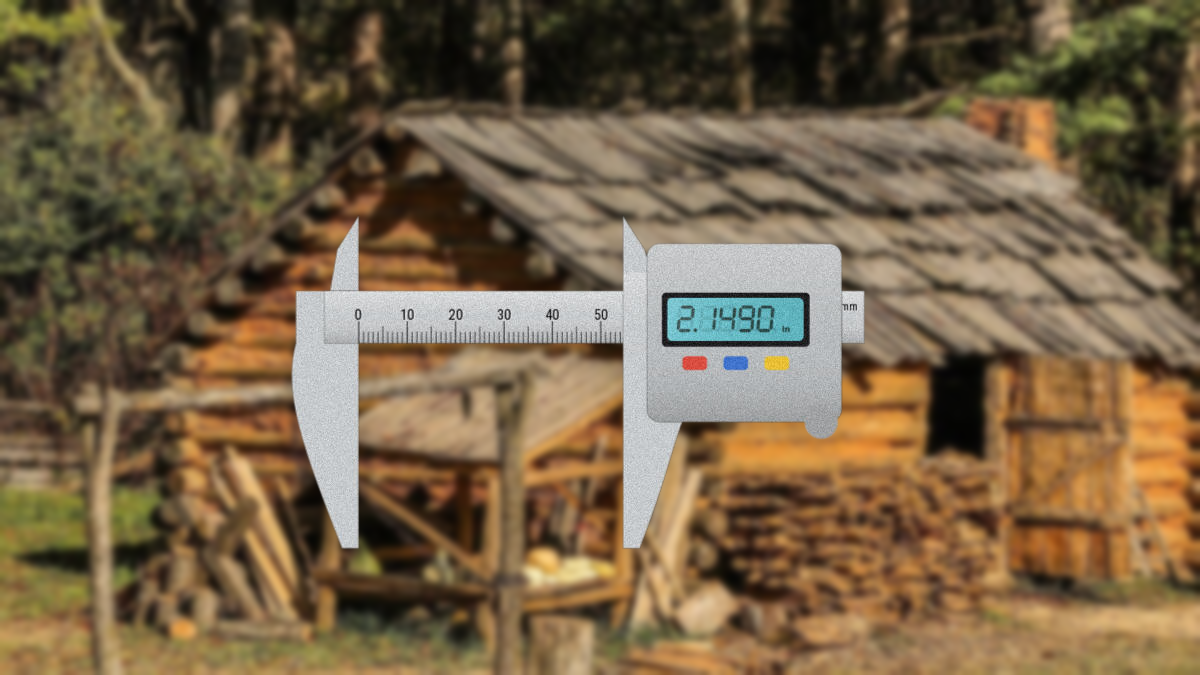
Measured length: 2.1490,in
